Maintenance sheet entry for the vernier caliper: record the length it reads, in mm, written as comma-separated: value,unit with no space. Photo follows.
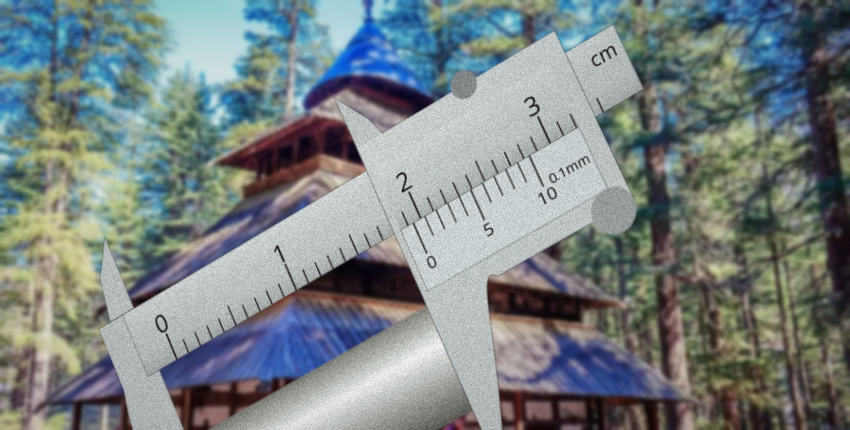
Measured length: 19.4,mm
